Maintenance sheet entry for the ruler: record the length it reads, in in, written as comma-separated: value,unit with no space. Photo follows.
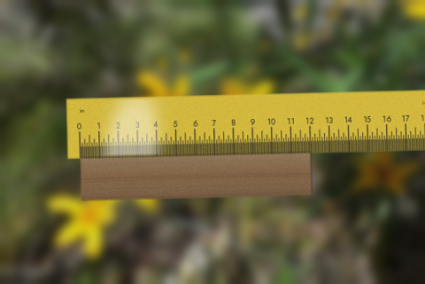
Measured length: 12,in
